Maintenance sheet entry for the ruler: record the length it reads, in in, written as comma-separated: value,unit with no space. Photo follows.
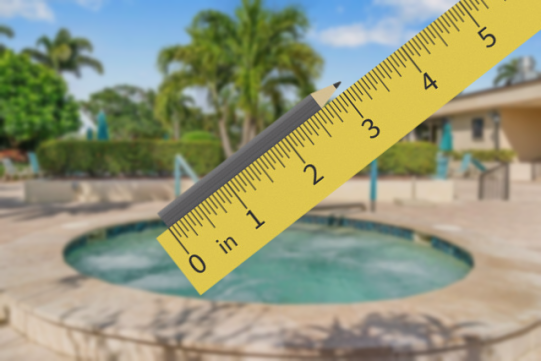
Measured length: 3.0625,in
